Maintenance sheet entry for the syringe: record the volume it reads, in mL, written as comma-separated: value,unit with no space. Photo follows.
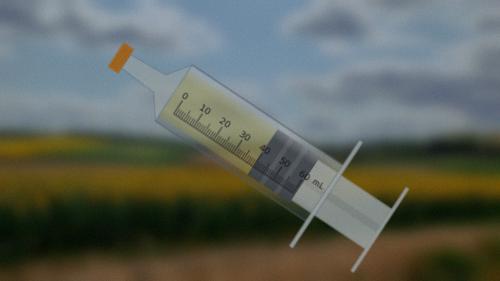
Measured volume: 40,mL
